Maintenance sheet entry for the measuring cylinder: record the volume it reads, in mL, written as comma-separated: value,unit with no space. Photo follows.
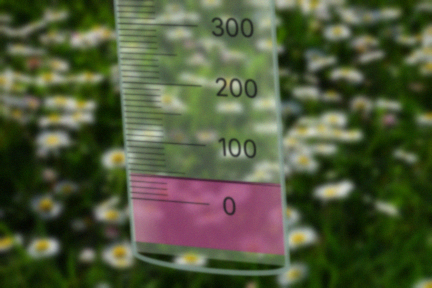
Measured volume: 40,mL
